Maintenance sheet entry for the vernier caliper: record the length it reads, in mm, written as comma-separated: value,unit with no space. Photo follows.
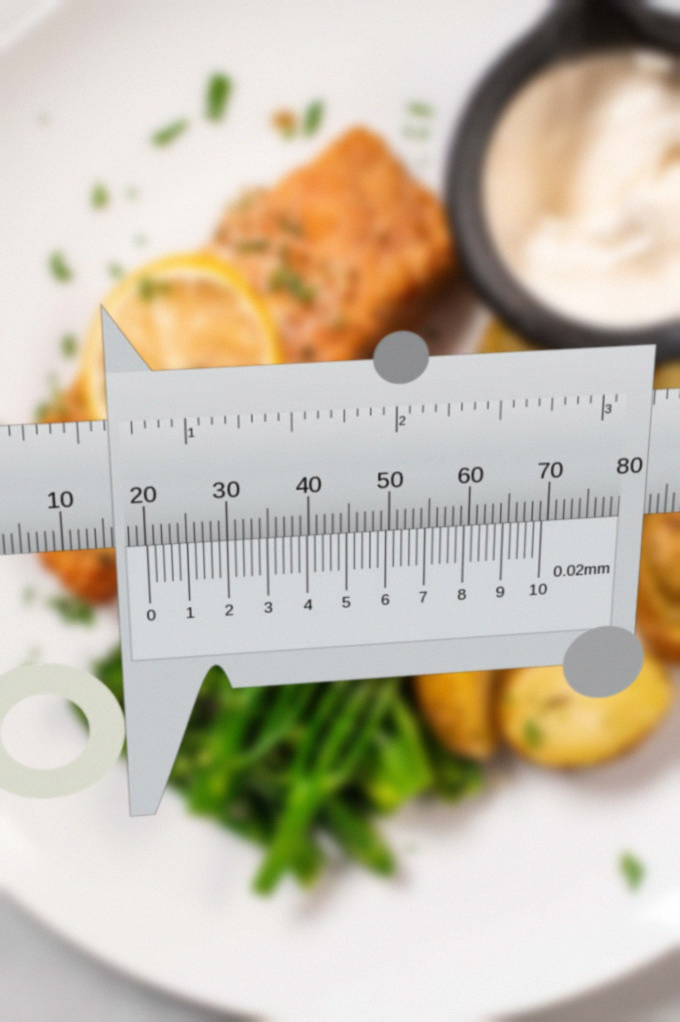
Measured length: 20.2,mm
